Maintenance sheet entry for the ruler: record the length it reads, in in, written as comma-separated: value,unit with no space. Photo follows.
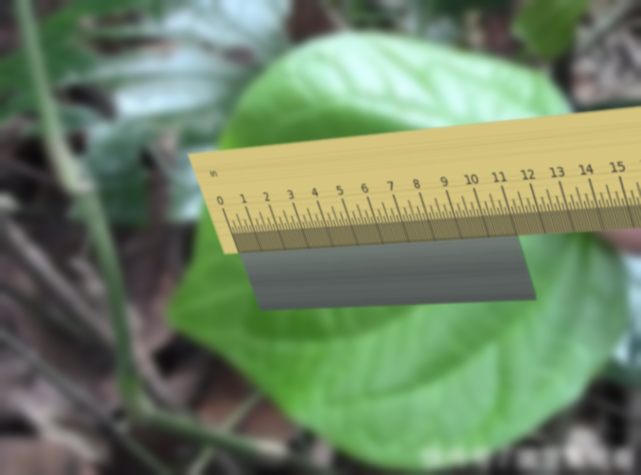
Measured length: 11,in
